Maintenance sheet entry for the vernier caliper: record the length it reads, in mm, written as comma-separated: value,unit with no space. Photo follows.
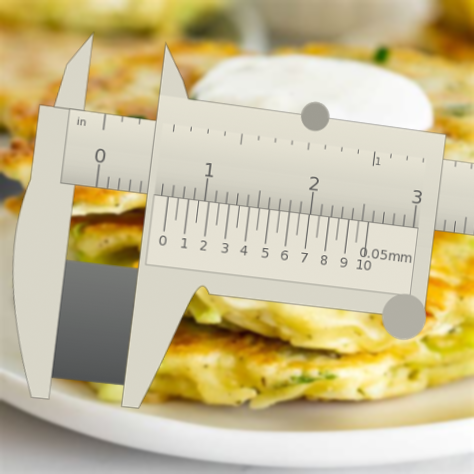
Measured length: 6.6,mm
